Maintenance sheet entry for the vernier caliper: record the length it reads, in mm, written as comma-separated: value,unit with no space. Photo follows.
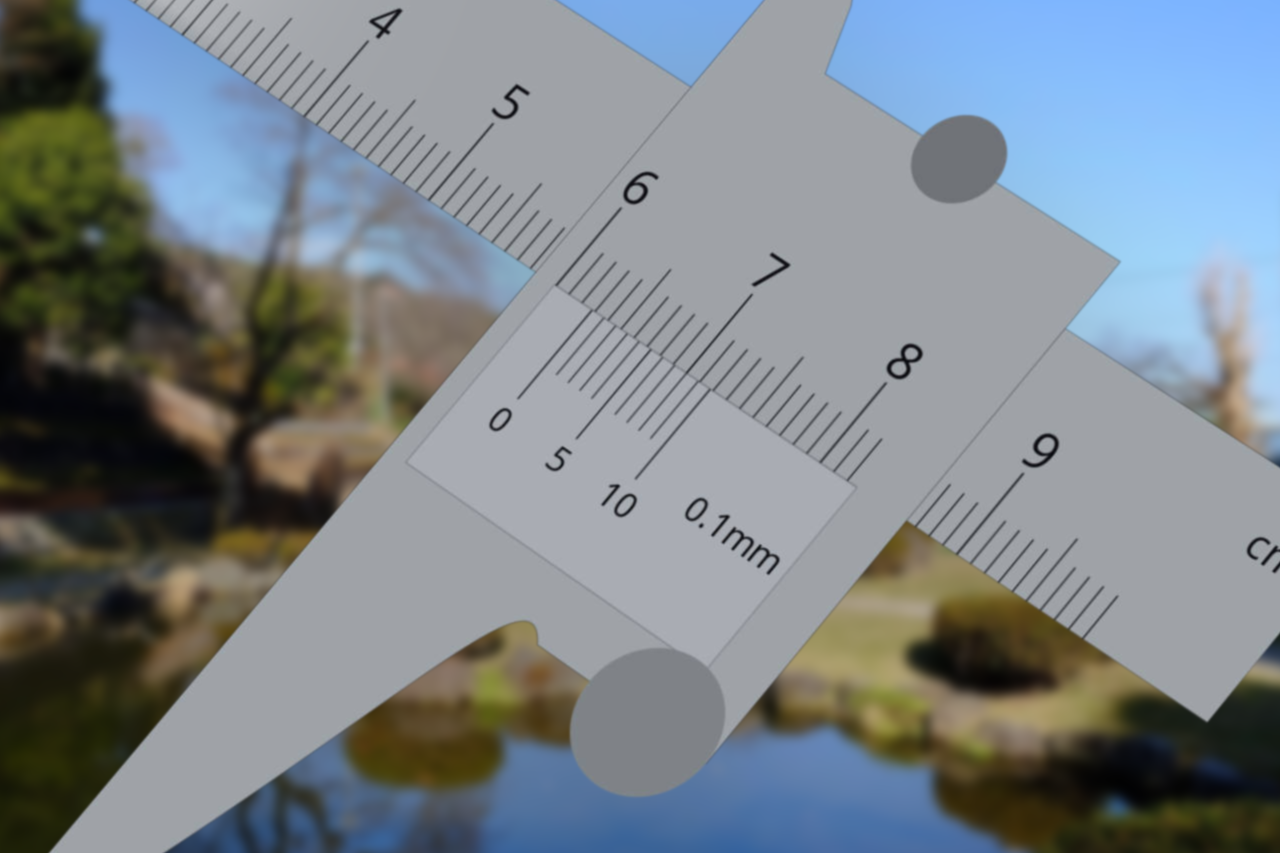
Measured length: 62.8,mm
